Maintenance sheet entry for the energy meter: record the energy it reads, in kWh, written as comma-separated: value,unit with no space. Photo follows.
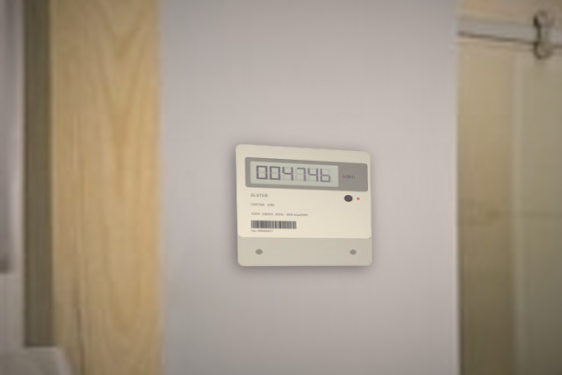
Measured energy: 4746,kWh
